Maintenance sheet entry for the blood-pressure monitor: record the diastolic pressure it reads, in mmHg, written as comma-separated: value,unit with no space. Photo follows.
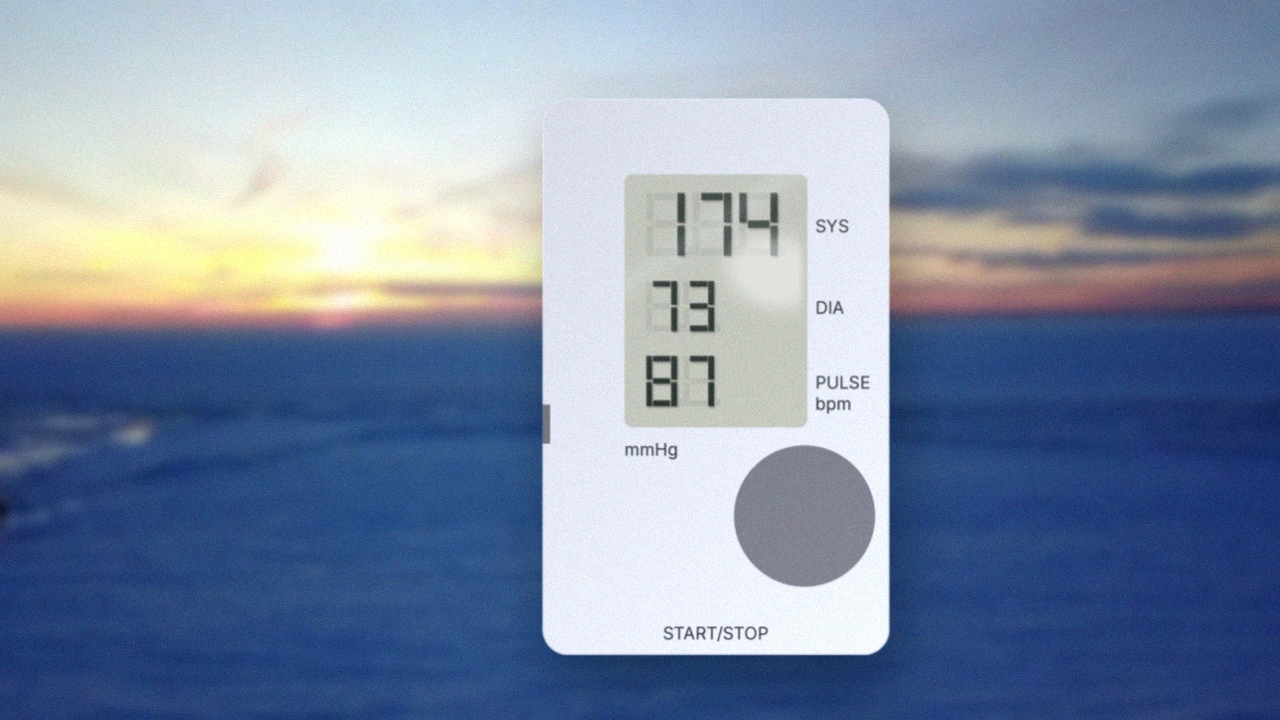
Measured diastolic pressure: 73,mmHg
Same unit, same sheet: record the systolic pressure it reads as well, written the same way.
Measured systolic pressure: 174,mmHg
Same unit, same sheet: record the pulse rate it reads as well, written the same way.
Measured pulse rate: 87,bpm
